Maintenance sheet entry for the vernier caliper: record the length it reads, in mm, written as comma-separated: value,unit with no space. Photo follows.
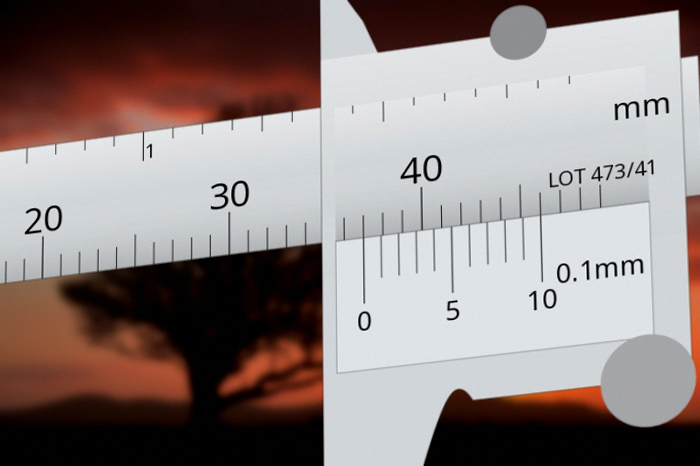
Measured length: 37.0,mm
